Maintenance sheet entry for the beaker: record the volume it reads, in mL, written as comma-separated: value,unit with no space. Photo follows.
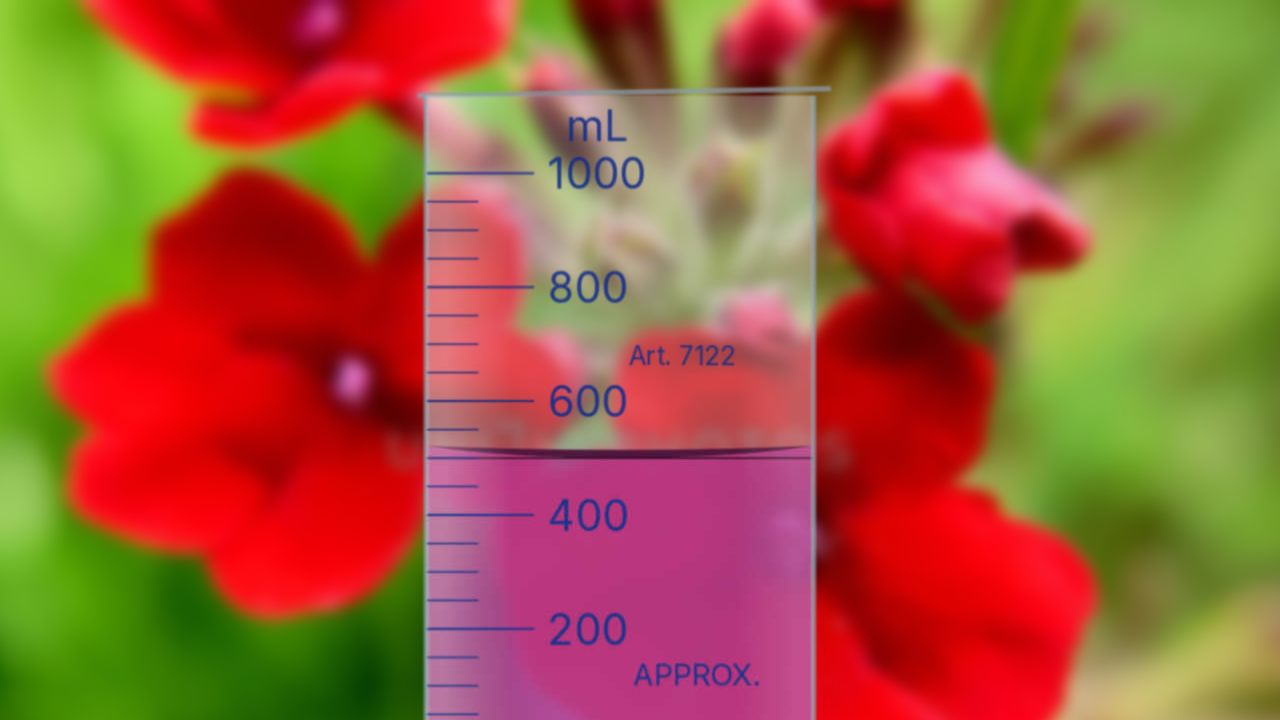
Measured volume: 500,mL
